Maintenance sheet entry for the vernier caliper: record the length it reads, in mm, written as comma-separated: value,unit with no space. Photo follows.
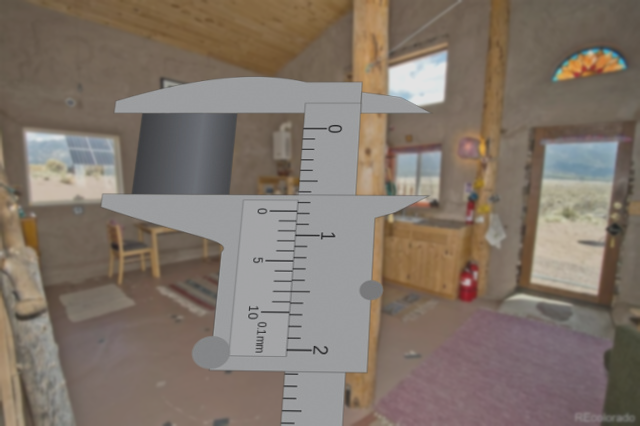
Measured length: 7.8,mm
